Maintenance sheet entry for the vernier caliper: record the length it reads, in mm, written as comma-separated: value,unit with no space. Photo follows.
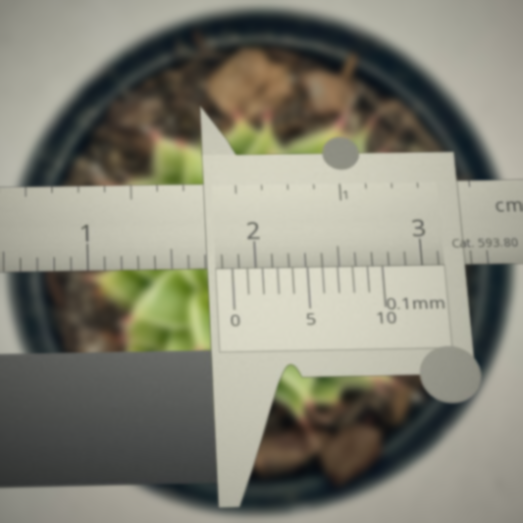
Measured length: 18.6,mm
